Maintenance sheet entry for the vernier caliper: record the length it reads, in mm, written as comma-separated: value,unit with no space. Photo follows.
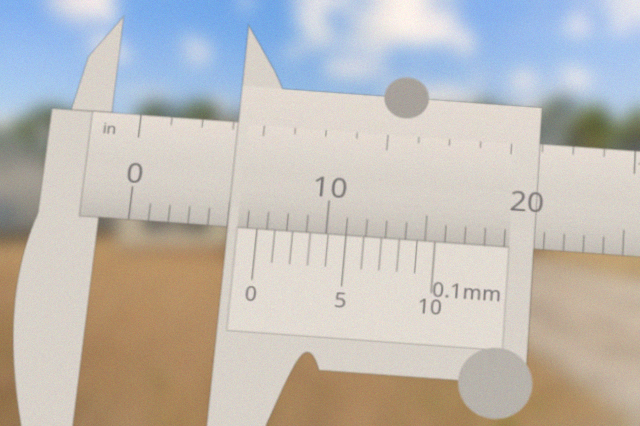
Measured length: 6.5,mm
